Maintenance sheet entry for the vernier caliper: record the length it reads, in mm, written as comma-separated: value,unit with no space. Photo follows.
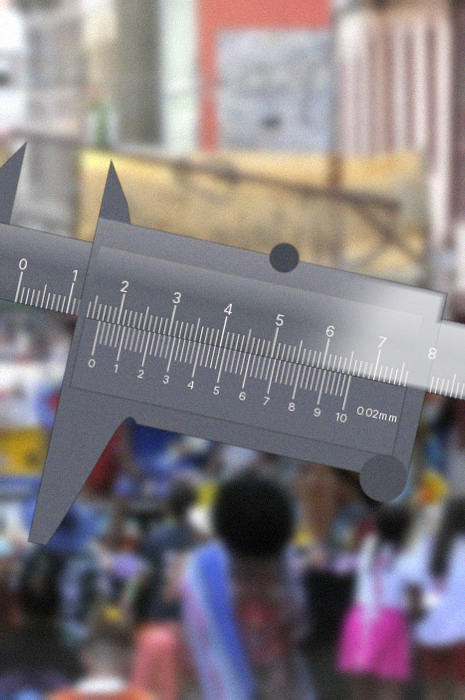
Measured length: 16.5,mm
